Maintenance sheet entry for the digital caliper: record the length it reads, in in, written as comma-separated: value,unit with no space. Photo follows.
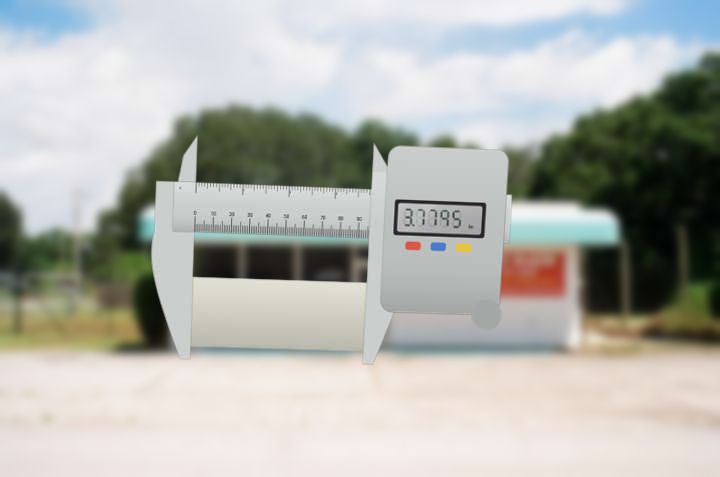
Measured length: 3.7795,in
